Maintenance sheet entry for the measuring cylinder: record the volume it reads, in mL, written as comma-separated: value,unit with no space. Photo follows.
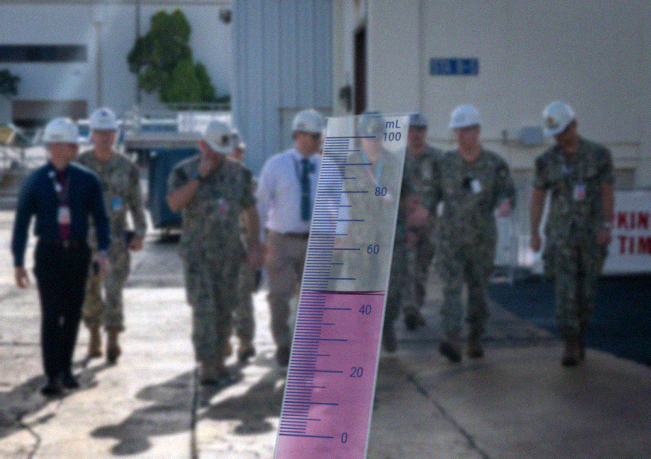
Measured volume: 45,mL
